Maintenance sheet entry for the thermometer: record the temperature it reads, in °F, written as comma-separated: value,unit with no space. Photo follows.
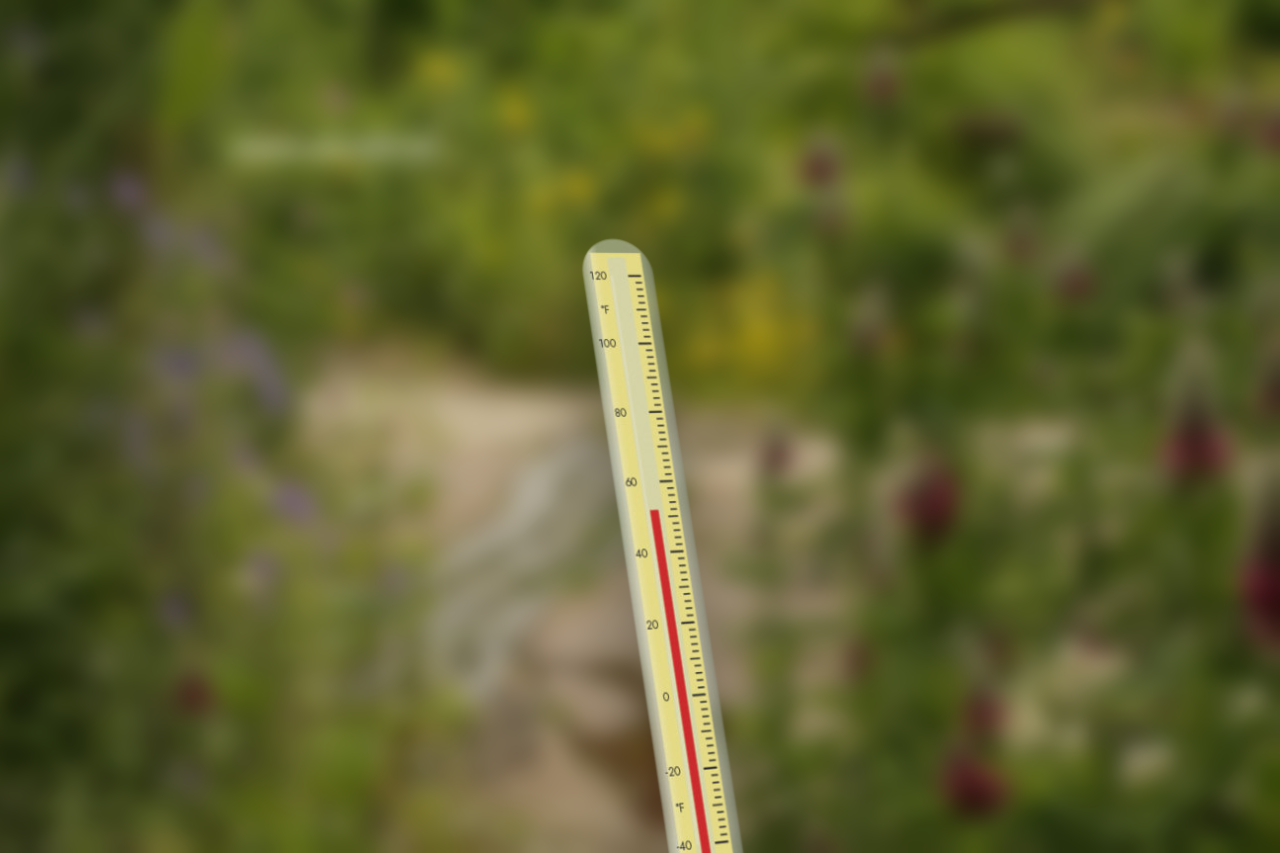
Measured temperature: 52,°F
